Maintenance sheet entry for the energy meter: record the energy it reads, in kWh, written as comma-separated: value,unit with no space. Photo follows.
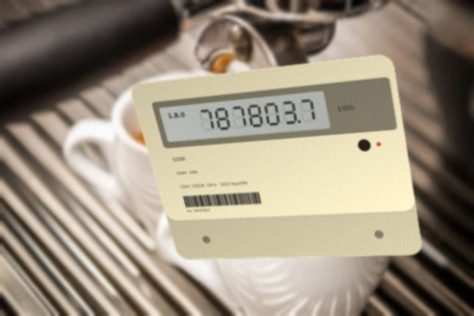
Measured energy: 787803.7,kWh
